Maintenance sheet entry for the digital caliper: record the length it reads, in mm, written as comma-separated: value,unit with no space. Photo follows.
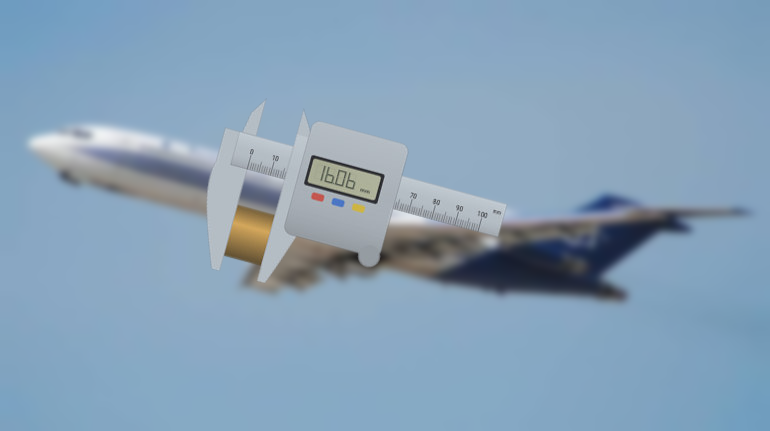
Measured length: 16.06,mm
